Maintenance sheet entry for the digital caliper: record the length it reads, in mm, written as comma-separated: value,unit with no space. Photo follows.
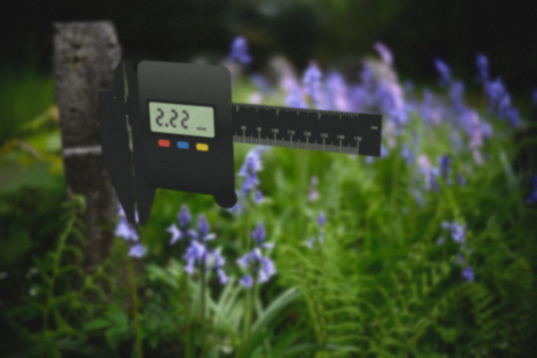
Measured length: 2.22,mm
